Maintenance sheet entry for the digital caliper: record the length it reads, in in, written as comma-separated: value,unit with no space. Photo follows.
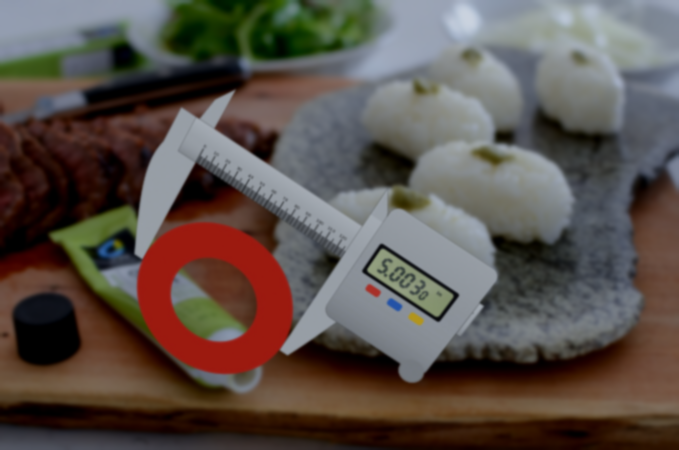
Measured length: 5.0030,in
